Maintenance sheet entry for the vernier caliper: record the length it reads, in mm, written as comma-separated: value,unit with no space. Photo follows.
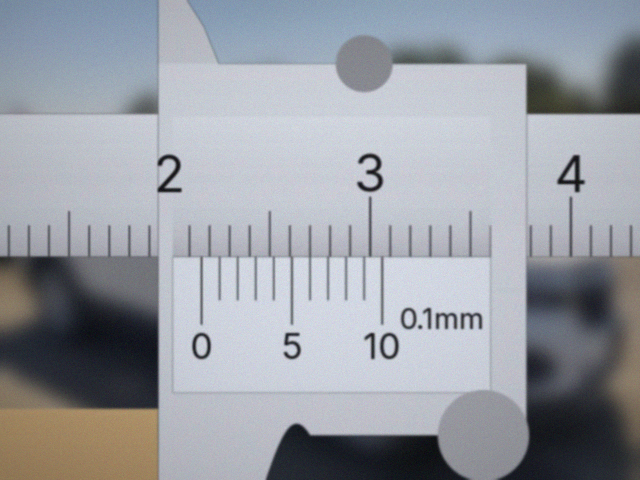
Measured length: 21.6,mm
